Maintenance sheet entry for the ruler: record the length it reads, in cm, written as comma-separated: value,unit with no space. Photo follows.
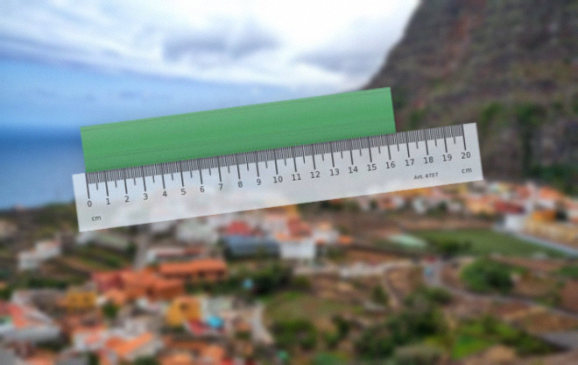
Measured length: 16.5,cm
